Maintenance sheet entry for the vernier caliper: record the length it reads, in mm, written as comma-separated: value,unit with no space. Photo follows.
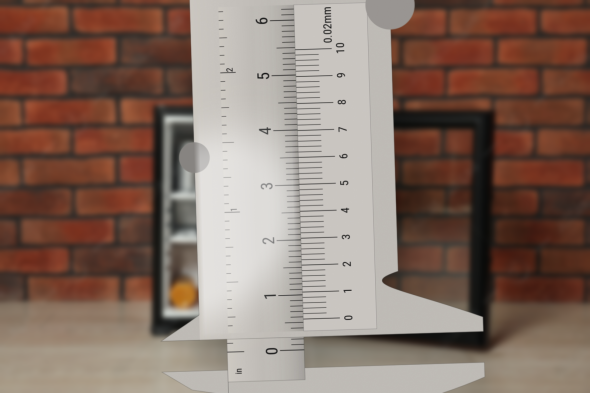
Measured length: 5.6,mm
